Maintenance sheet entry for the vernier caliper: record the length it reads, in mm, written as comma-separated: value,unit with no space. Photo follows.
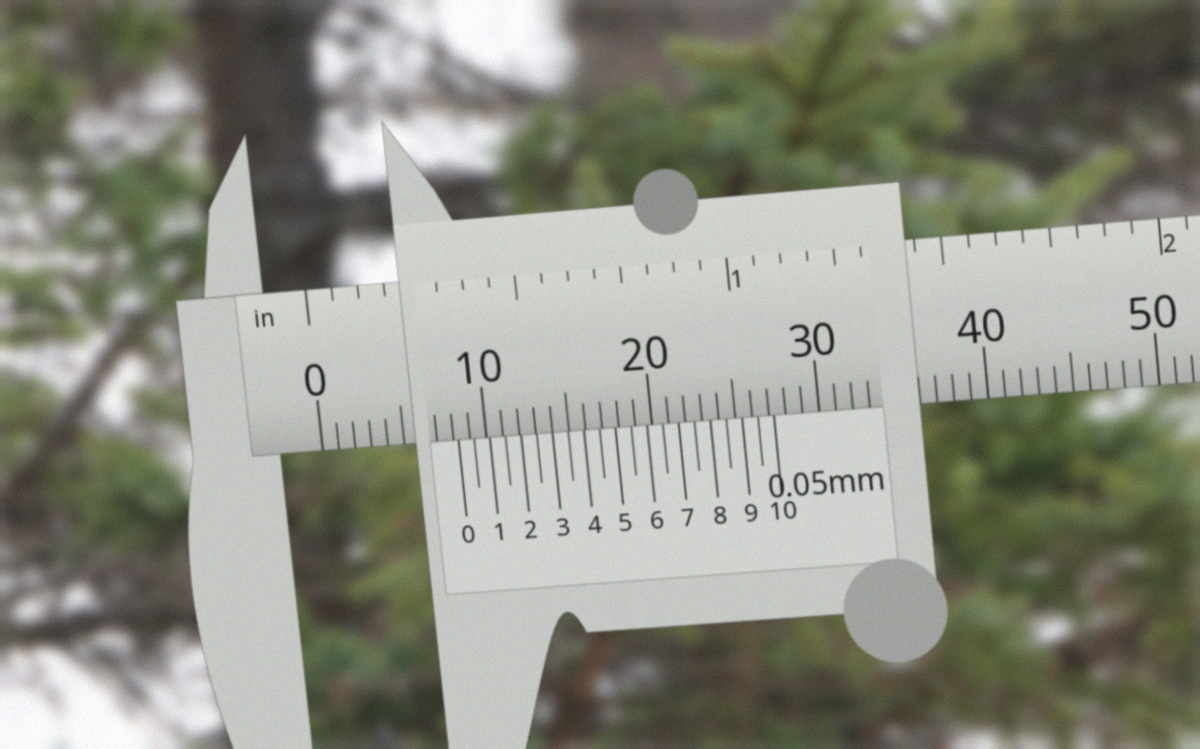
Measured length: 8.3,mm
